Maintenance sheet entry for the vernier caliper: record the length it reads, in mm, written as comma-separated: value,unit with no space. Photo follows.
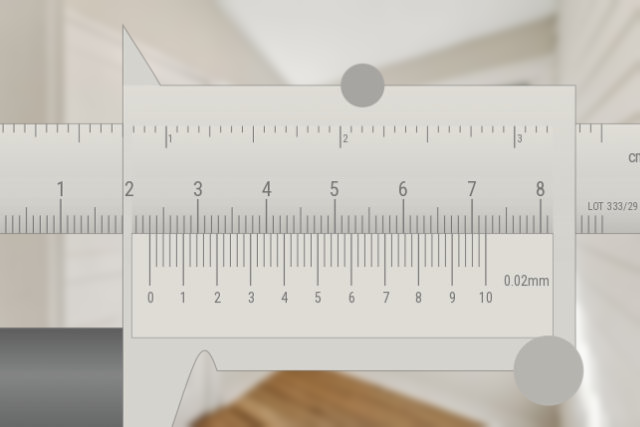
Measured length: 23.0,mm
